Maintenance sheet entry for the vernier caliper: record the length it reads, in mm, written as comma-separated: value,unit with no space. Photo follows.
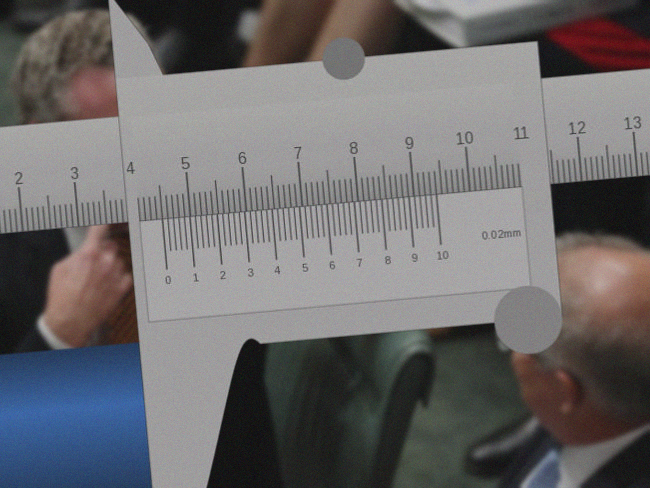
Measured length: 45.0,mm
